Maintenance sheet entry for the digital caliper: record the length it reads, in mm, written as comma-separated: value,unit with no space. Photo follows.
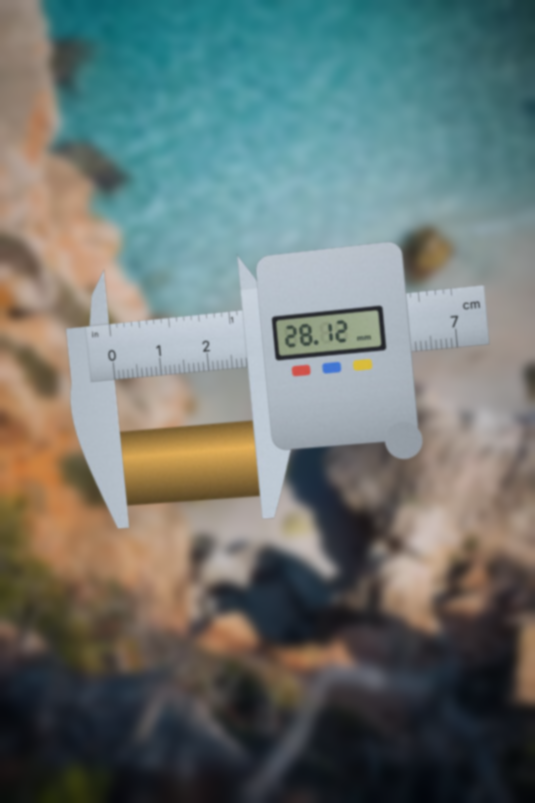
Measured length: 28.12,mm
